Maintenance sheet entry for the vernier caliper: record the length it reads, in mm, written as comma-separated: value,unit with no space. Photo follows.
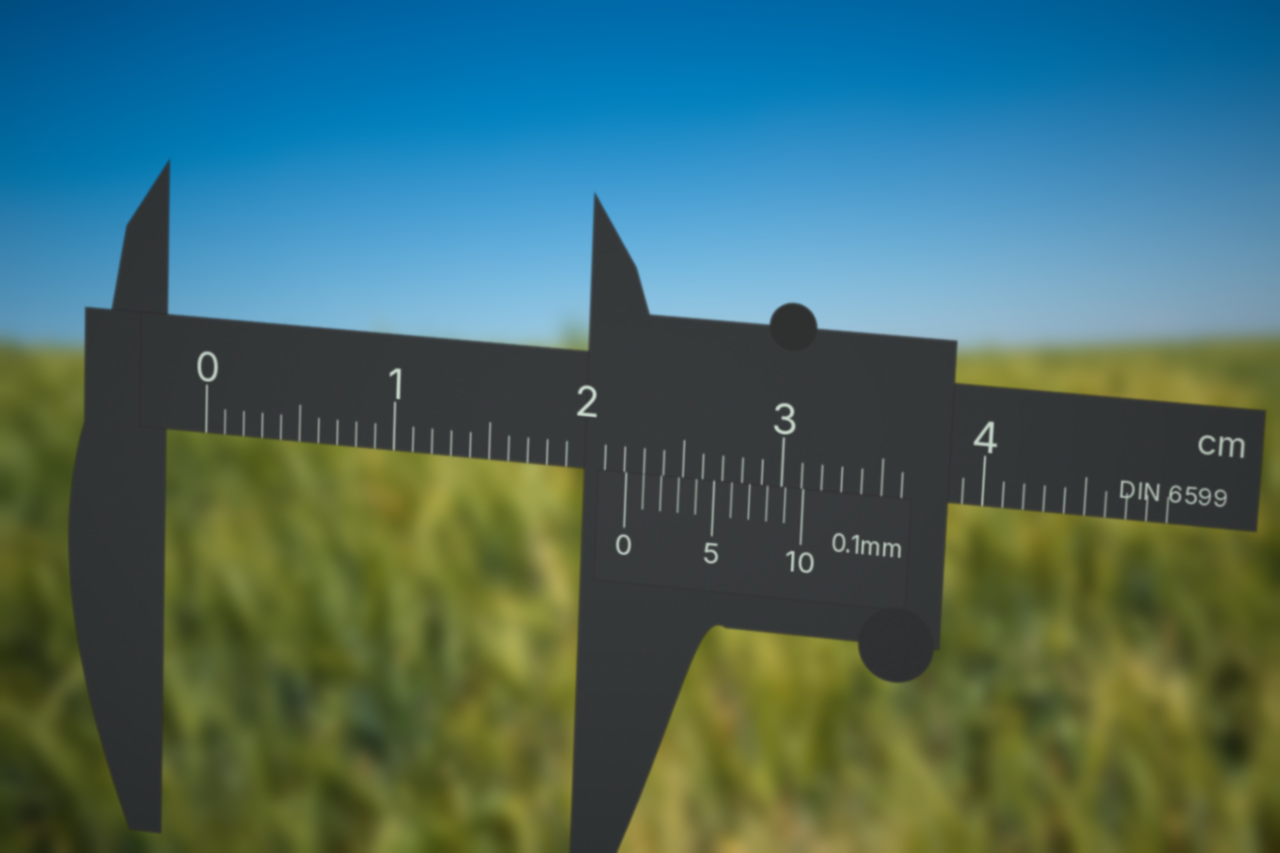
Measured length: 22.1,mm
